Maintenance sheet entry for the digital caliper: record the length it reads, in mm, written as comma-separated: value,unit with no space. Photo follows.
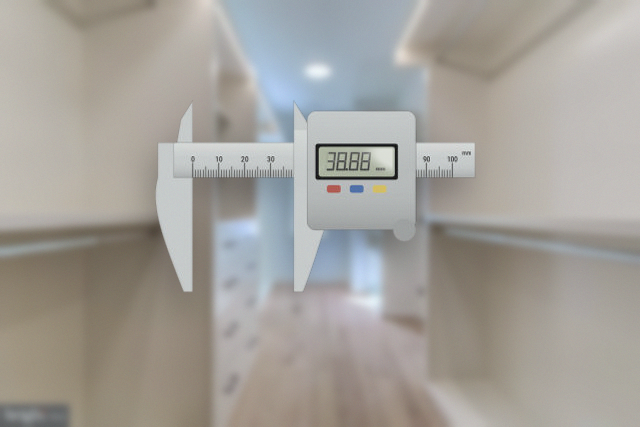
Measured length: 38.88,mm
